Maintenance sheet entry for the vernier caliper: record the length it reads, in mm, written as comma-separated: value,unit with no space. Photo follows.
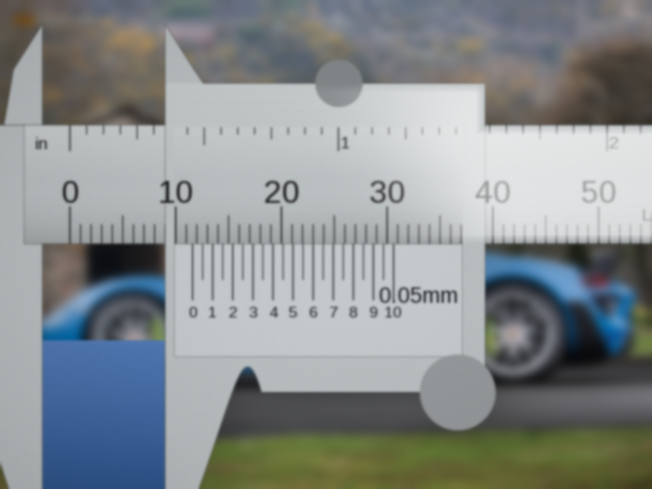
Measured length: 11.6,mm
